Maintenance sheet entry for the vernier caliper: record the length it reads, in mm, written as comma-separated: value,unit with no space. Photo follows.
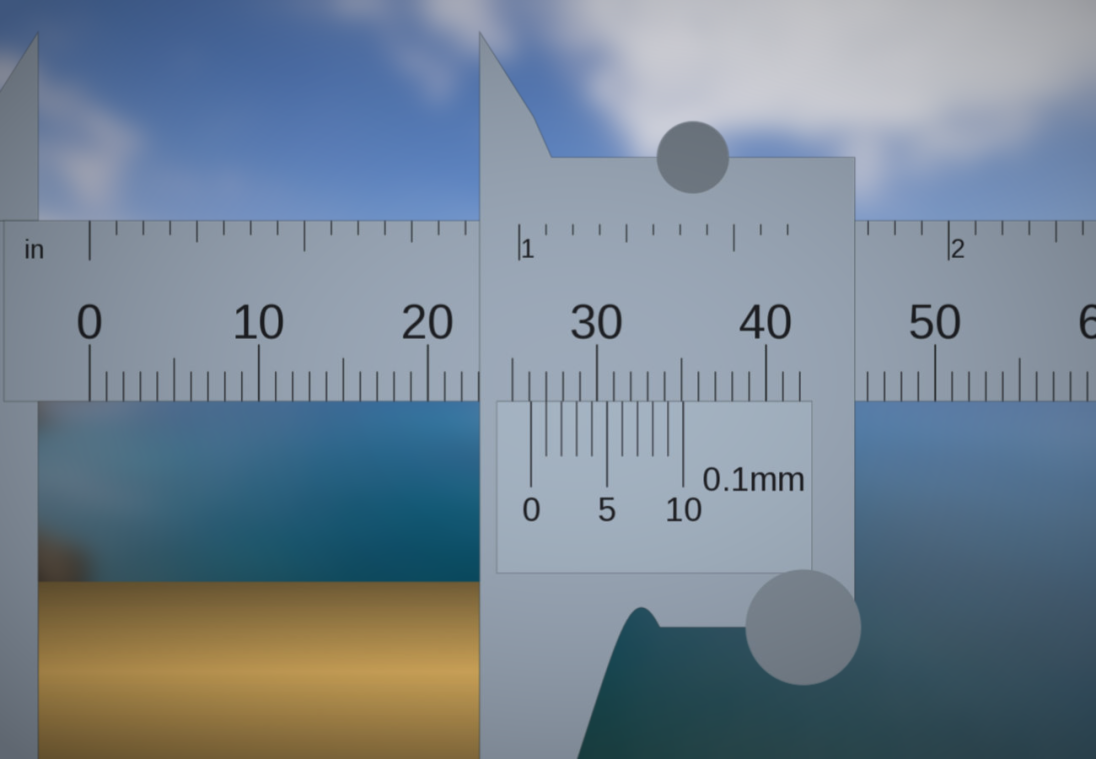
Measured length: 26.1,mm
